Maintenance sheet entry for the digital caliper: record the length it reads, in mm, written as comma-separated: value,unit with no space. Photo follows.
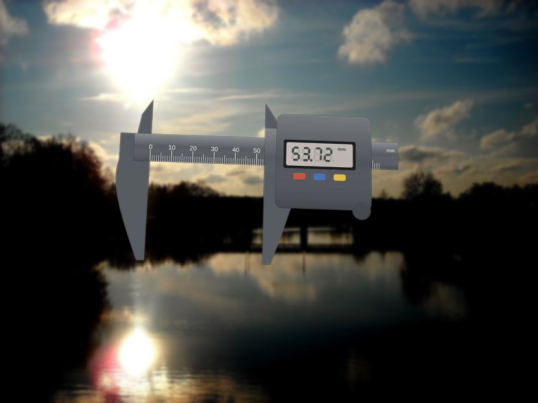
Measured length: 53.72,mm
